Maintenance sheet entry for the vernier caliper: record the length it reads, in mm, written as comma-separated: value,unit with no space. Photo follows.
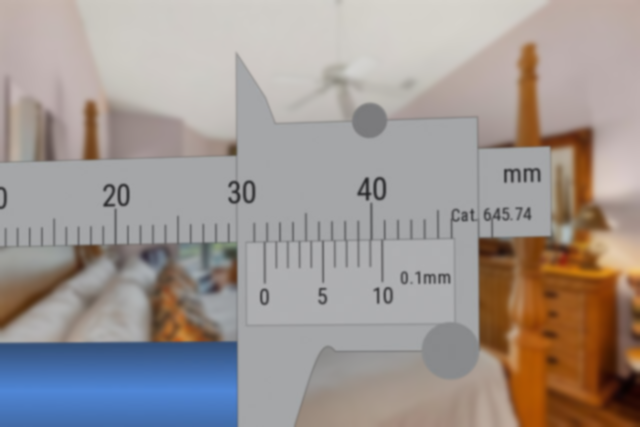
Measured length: 31.8,mm
